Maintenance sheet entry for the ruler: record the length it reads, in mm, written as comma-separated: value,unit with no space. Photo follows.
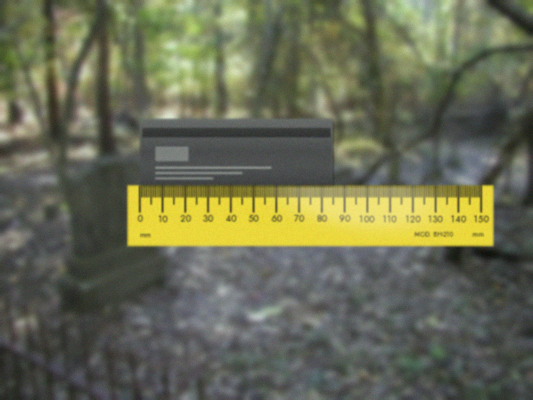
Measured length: 85,mm
